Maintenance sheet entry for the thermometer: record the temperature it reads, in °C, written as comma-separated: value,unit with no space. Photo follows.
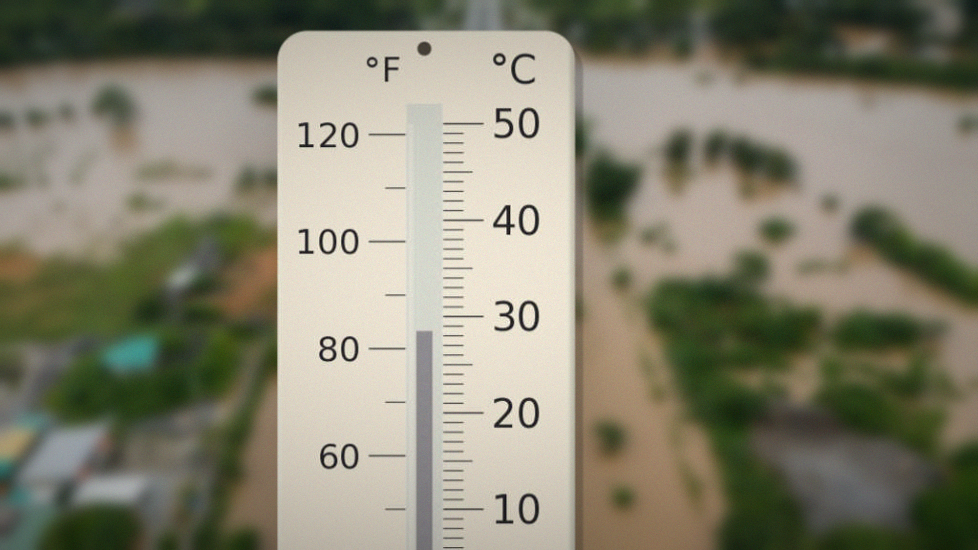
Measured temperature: 28.5,°C
